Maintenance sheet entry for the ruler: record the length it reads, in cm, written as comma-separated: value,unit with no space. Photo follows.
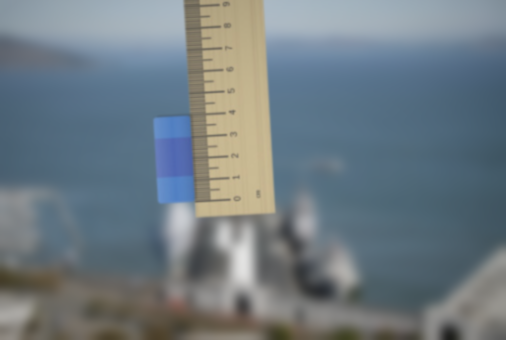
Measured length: 4,cm
